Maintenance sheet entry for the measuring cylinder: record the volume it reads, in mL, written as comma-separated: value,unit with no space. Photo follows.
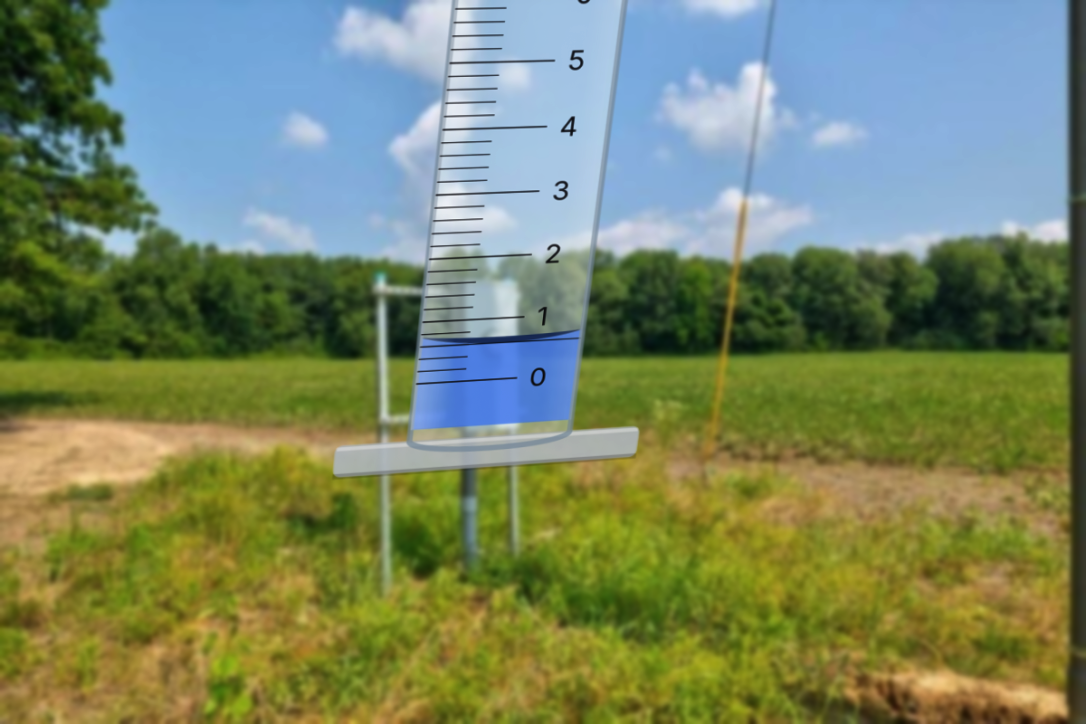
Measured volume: 0.6,mL
